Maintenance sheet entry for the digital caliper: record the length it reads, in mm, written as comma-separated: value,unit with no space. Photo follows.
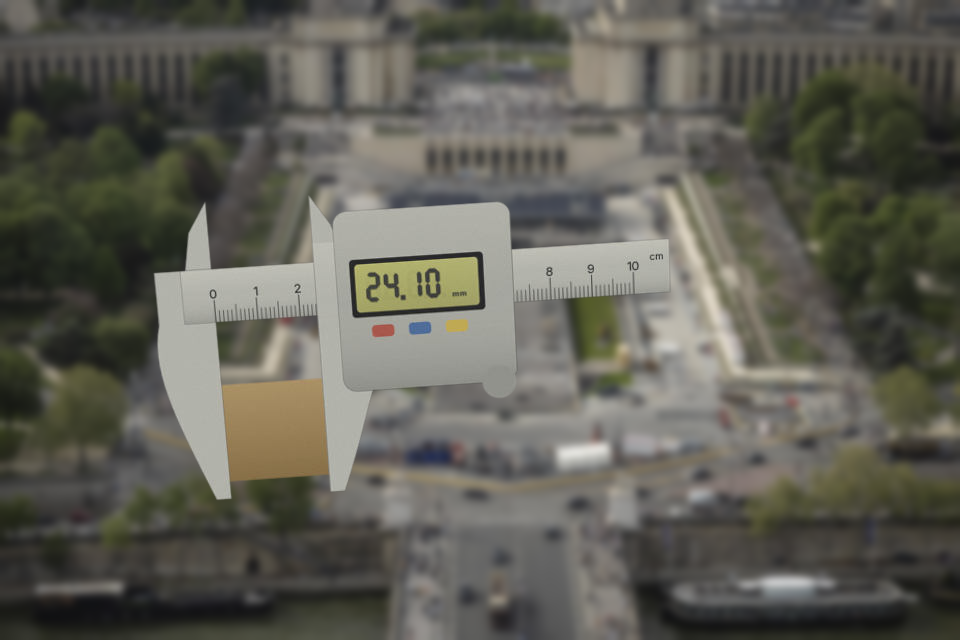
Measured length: 24.10,mm
